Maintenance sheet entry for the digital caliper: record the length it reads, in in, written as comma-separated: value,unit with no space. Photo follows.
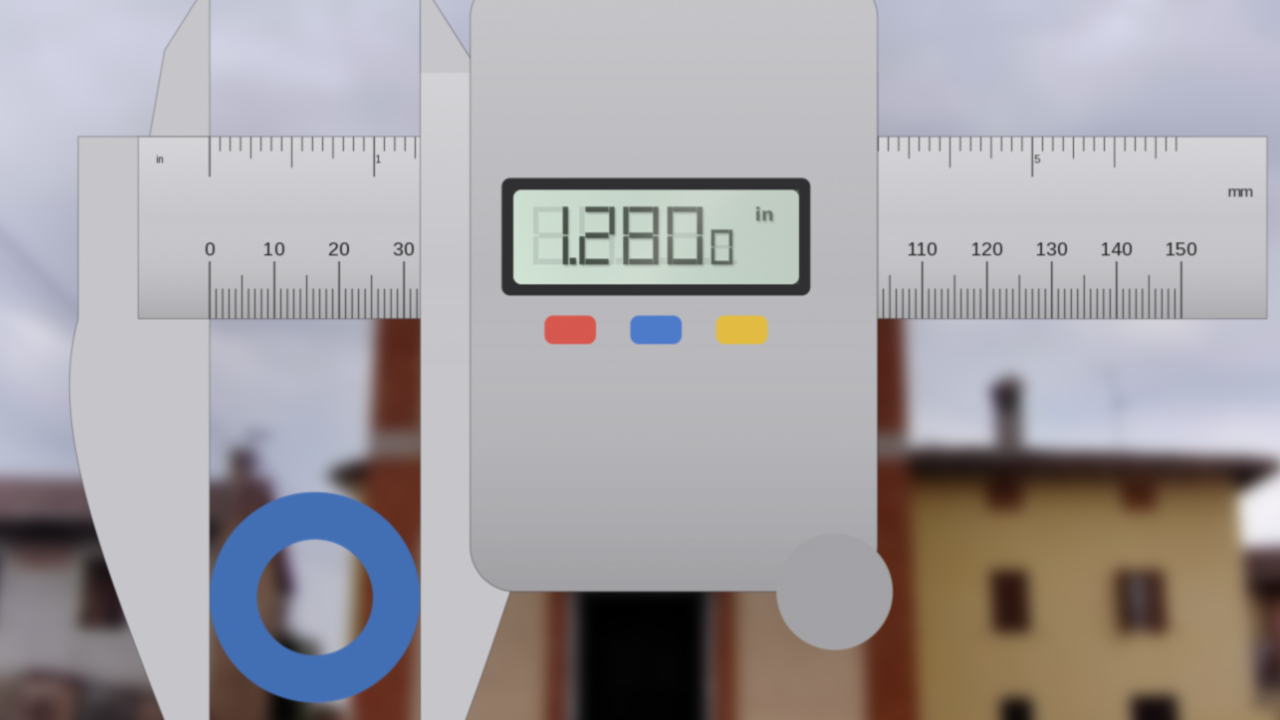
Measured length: 1.2800,in
